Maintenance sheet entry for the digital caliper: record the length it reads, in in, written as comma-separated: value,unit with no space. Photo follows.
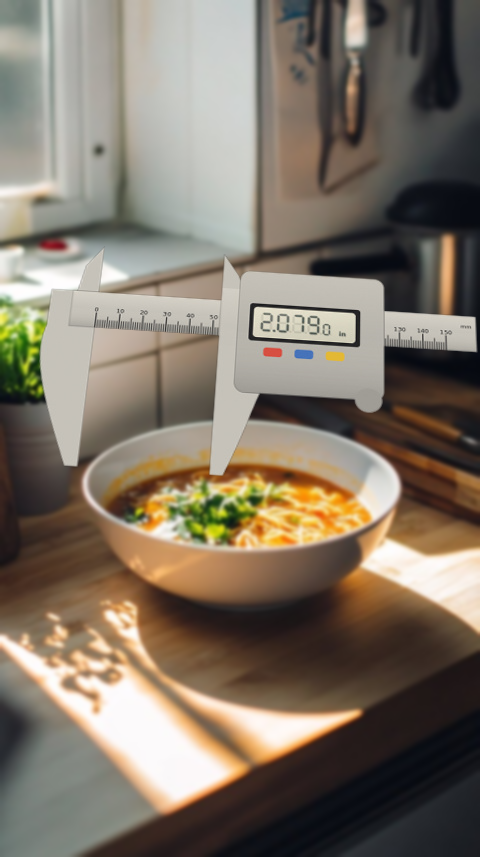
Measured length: 2.0790,in
